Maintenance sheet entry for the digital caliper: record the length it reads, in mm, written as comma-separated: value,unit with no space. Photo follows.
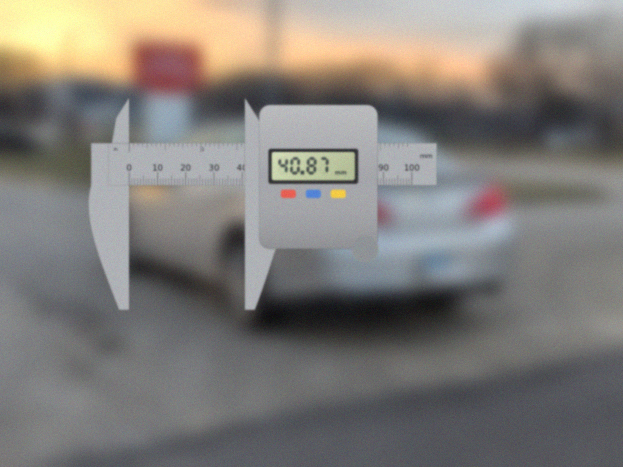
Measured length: 40.87,mm
